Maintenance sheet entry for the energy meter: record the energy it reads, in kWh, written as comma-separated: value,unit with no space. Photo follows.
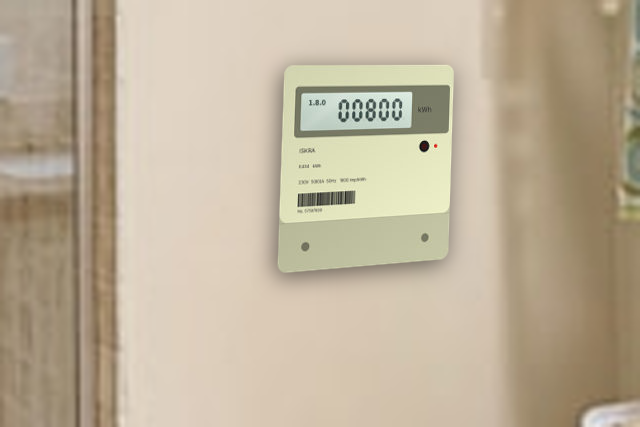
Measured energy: 800,kWh
